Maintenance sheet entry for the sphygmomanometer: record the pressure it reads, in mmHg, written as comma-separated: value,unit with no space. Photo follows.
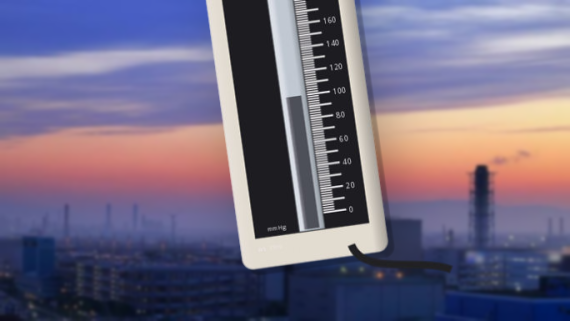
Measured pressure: 100,mmHg
